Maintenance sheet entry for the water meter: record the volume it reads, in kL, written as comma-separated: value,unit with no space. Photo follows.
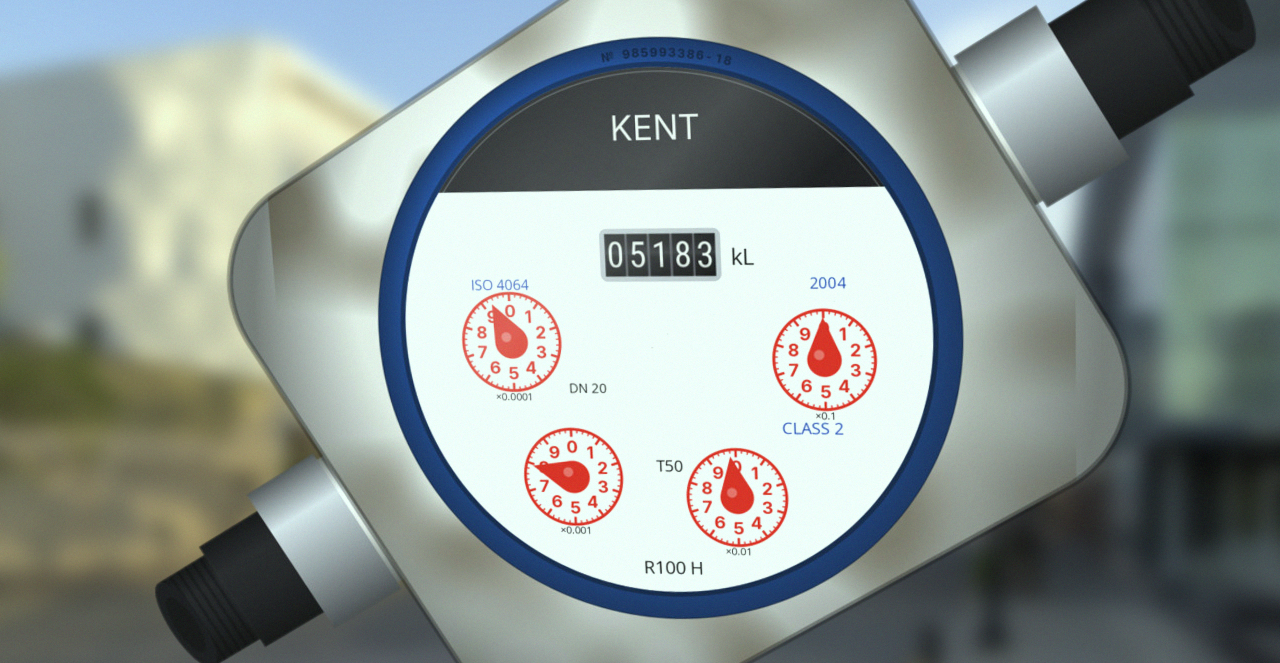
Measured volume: 5182.9979,kL
